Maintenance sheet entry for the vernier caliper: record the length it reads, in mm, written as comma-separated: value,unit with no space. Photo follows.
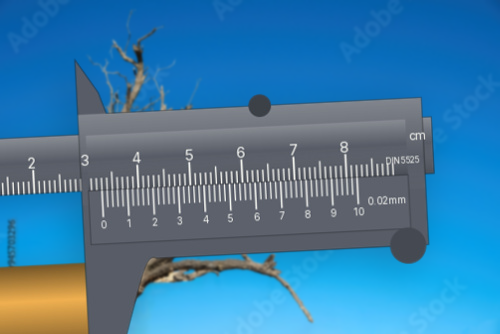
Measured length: 33.0,mm
